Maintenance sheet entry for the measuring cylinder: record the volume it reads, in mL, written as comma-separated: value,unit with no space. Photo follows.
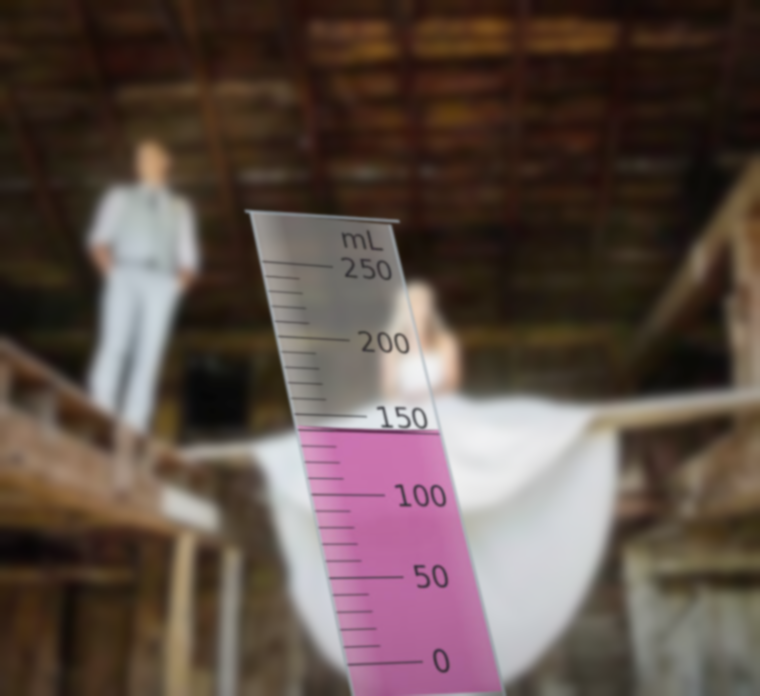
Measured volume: 140,mL
